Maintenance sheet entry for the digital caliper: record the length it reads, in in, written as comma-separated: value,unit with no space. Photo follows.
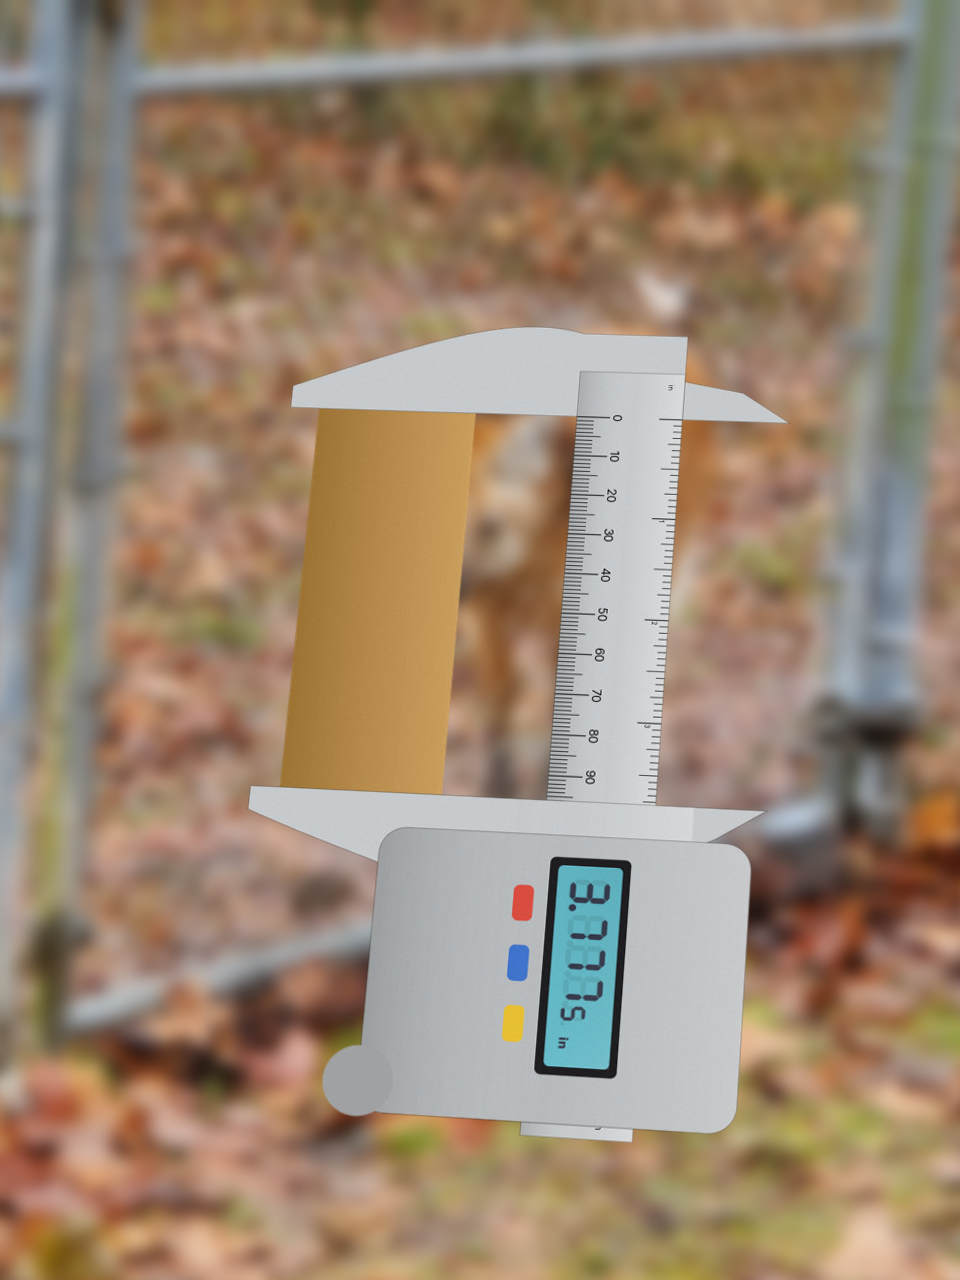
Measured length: 3.7775,in
